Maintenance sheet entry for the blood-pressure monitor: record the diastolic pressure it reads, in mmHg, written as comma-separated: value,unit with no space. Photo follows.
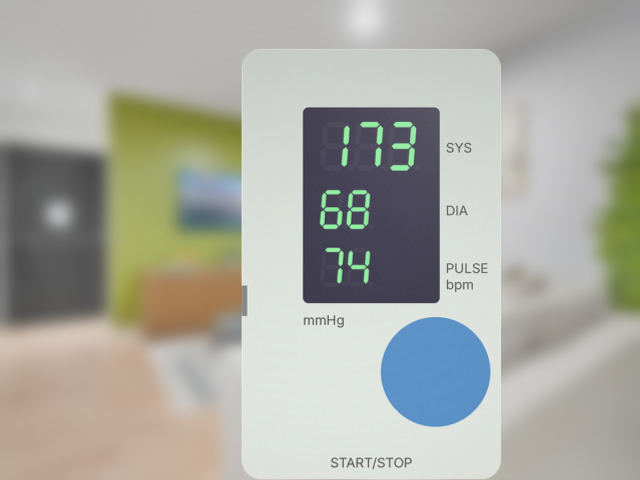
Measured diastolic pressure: 68,mmHg
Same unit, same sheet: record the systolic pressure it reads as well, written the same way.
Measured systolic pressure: 173,mmHg
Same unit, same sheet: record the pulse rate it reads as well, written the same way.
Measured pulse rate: 74,bpm
